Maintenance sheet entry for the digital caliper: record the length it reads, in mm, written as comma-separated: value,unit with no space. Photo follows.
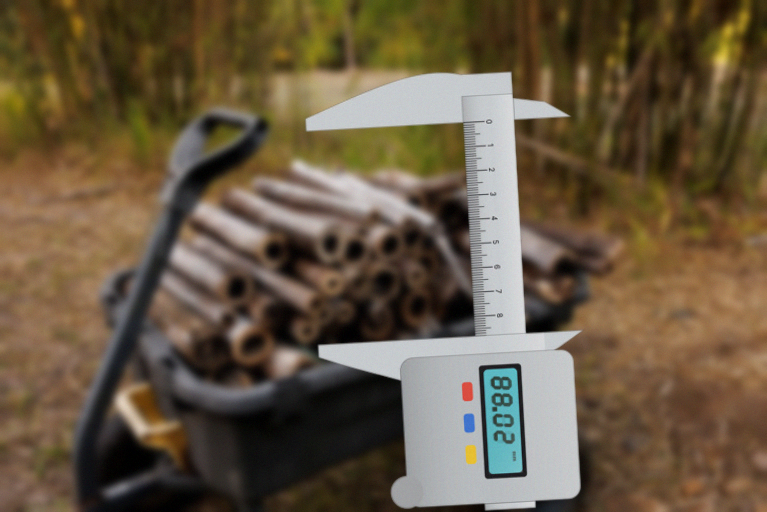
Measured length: 88.02,mm
